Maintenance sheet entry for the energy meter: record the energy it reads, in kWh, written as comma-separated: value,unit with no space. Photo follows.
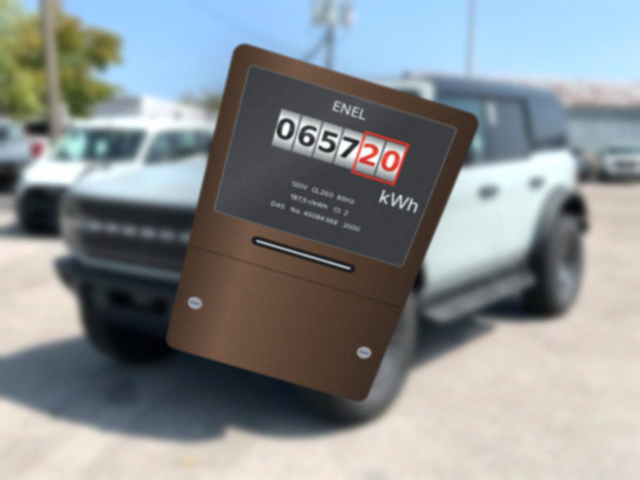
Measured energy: 657.20,kWh
